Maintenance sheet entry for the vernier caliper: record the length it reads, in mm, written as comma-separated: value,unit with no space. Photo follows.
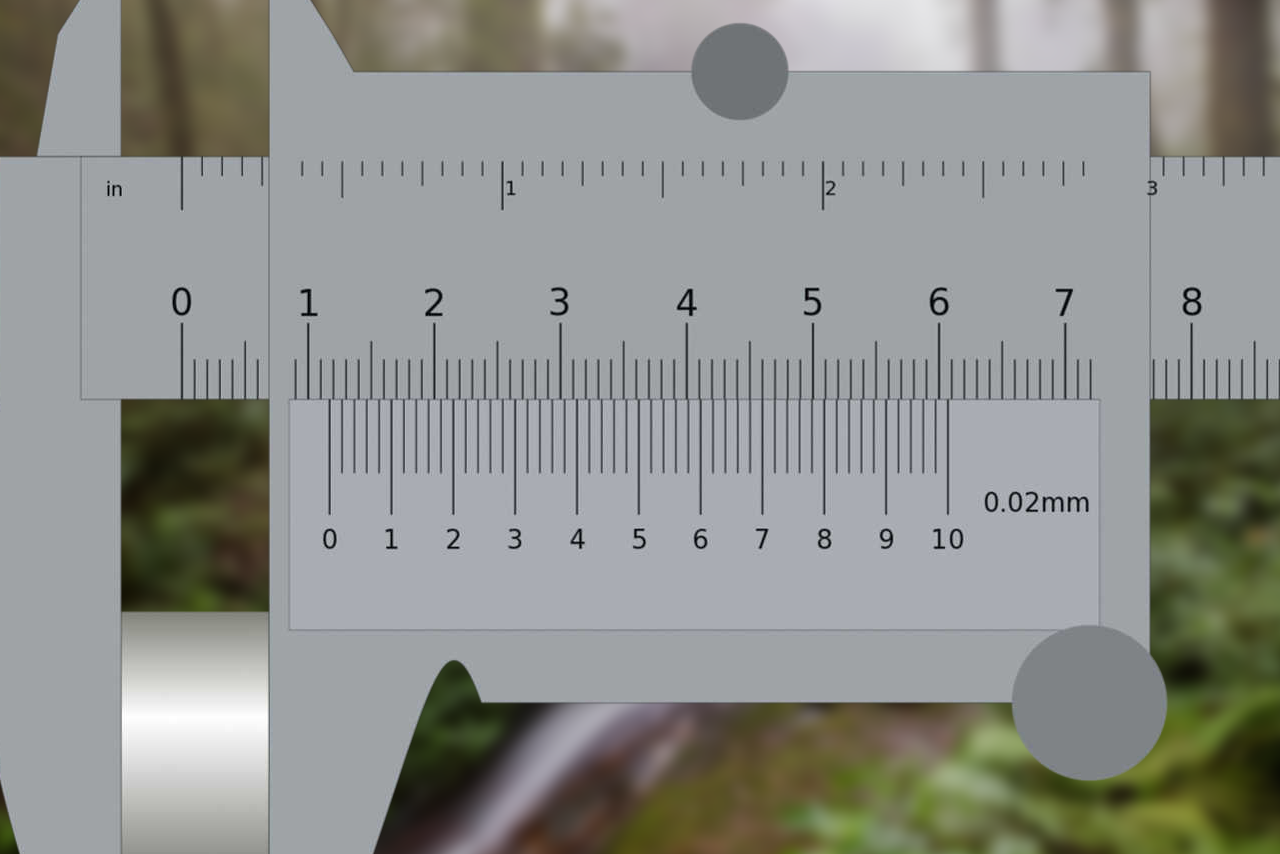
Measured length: 11.7,mm
